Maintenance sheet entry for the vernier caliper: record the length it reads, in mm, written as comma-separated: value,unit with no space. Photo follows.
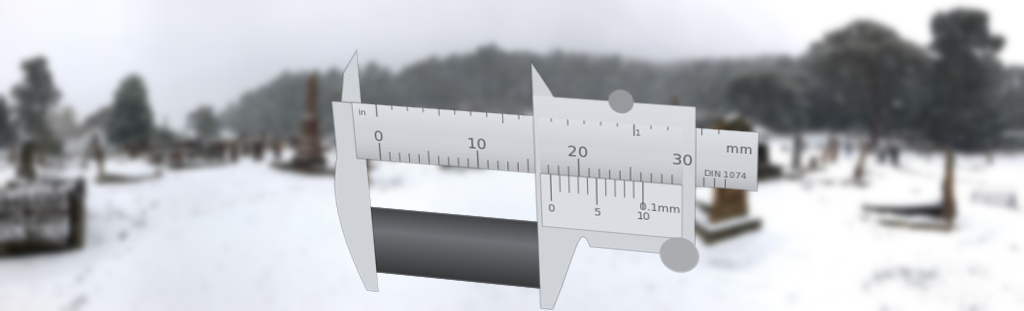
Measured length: 17.2,mm
